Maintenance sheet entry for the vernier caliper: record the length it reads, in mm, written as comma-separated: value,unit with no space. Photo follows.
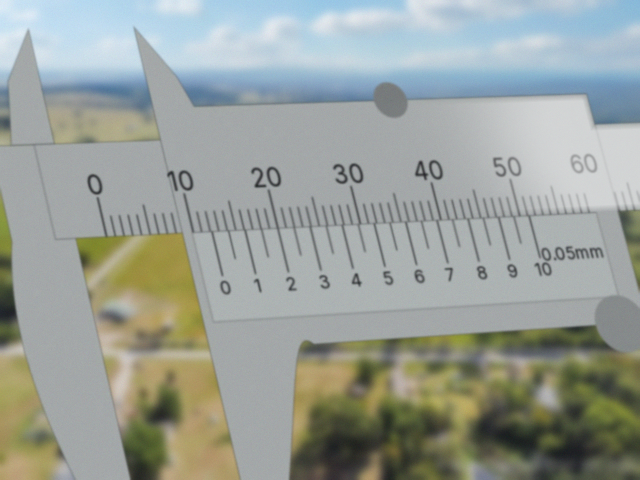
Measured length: 12.2,mm
